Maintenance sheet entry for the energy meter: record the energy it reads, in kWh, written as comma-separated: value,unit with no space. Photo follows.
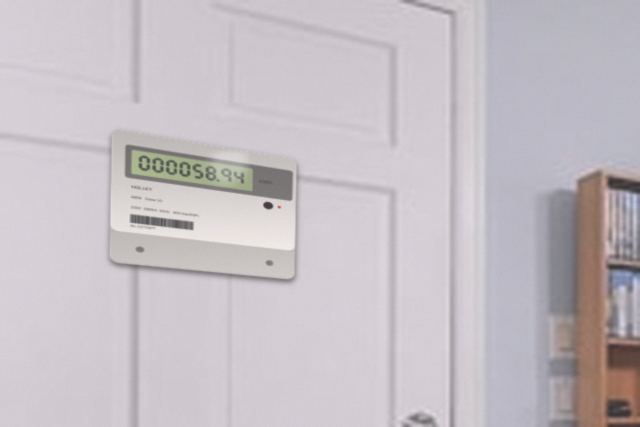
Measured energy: 58.94,kWh
